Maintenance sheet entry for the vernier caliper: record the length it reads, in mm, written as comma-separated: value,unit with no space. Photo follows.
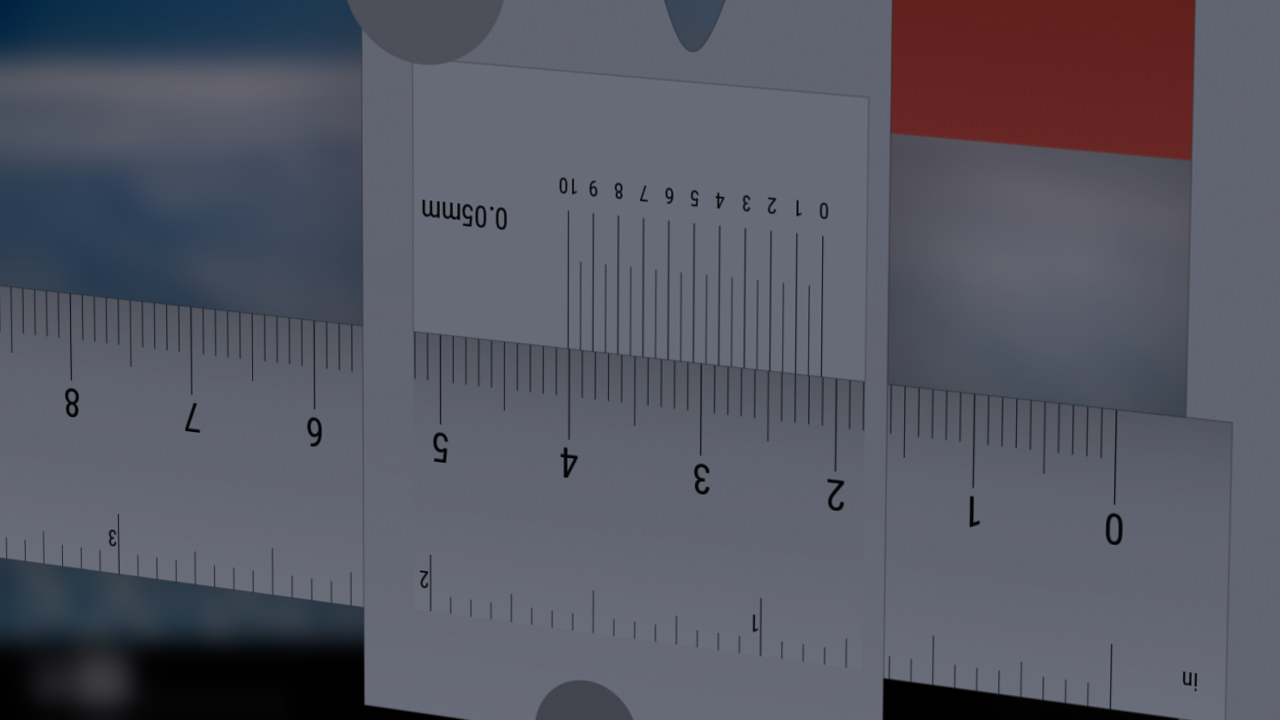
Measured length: 21.1,mm
